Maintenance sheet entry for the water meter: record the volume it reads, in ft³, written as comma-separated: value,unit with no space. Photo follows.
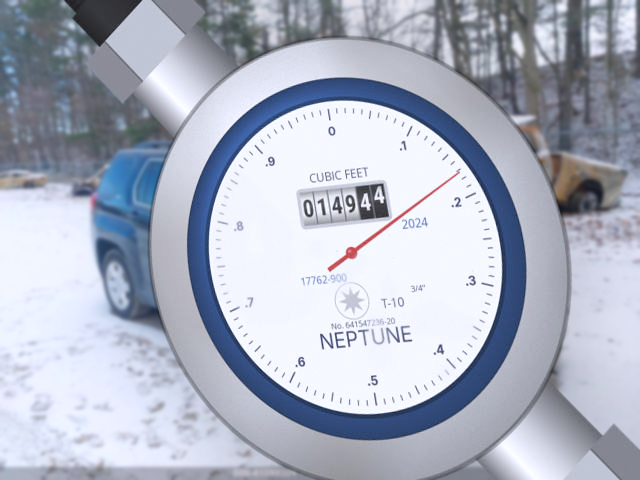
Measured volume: 14944.17,ft³
